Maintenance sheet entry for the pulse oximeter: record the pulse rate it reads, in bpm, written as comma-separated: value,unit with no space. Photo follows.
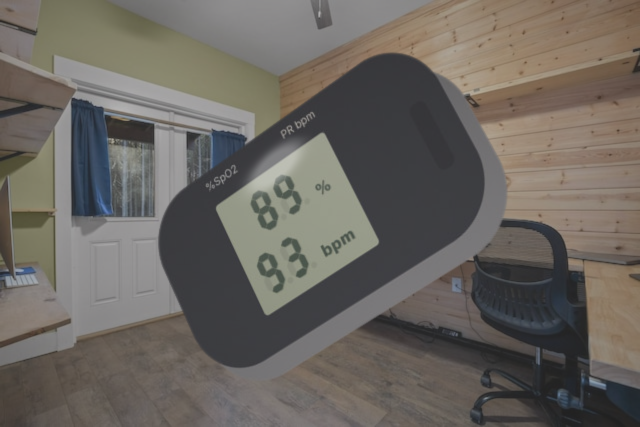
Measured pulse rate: 93,bpm
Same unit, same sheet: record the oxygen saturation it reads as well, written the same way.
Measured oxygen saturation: 89,%
